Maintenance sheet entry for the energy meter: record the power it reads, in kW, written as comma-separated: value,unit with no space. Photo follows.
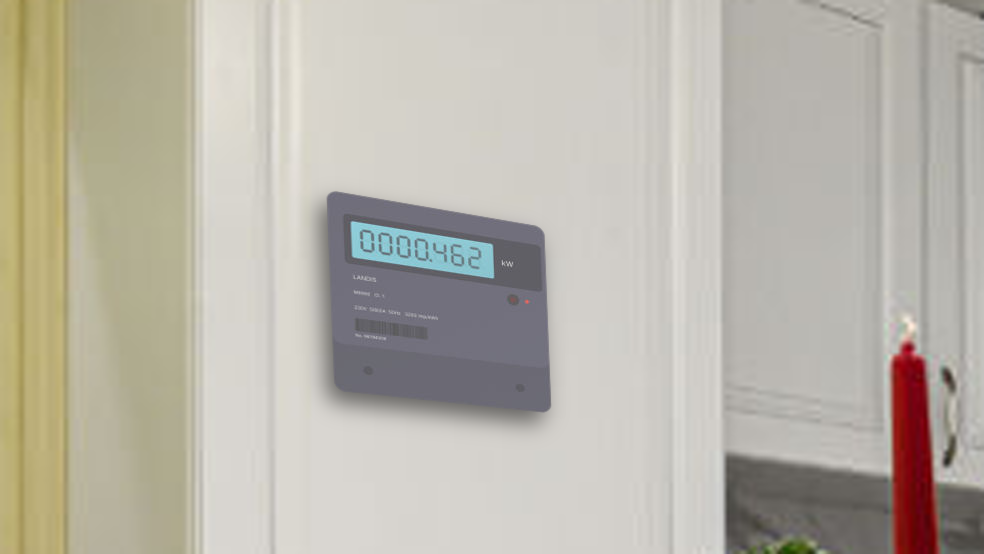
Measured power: 0.462,kW
